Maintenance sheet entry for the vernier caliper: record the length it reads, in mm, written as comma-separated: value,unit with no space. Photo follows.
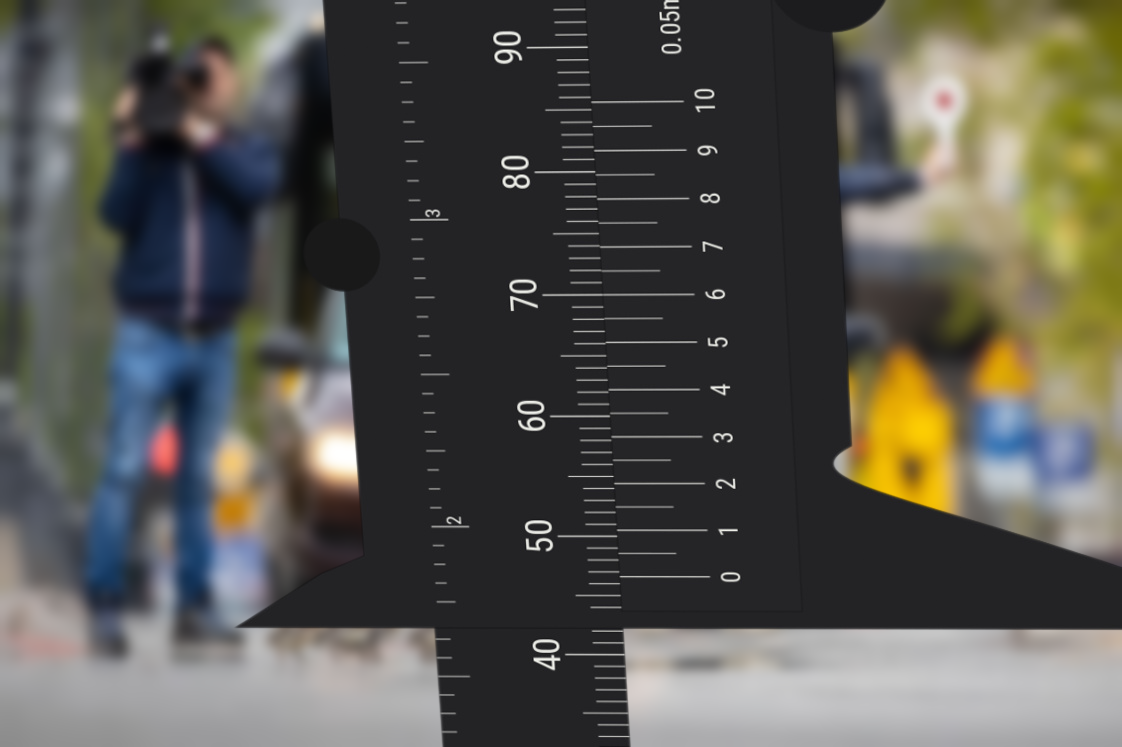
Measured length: 46.6,mm
